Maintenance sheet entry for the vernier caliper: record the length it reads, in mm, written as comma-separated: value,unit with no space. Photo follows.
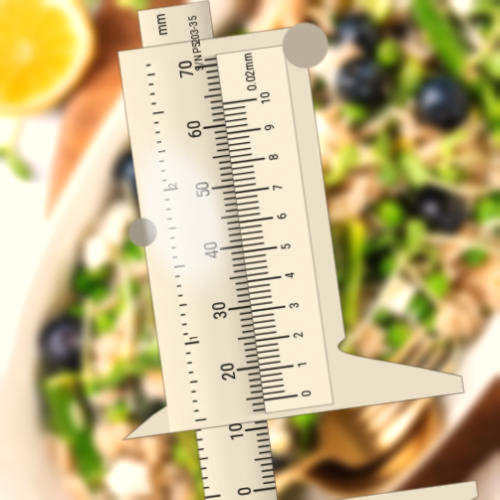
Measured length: 14.5,mm
